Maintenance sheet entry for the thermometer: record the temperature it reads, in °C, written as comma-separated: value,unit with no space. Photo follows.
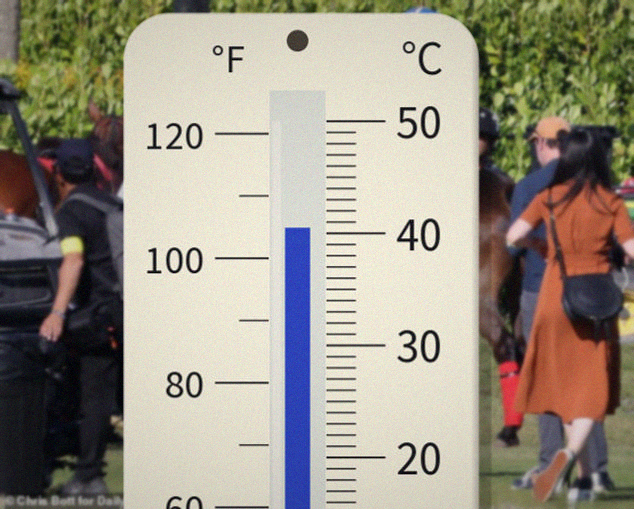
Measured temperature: 40.5,°C
